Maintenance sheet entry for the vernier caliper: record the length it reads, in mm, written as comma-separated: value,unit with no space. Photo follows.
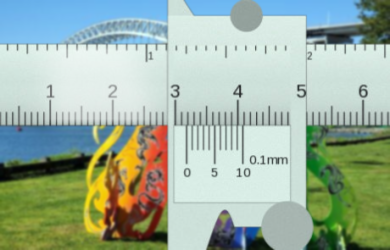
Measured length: 31.8,mm
